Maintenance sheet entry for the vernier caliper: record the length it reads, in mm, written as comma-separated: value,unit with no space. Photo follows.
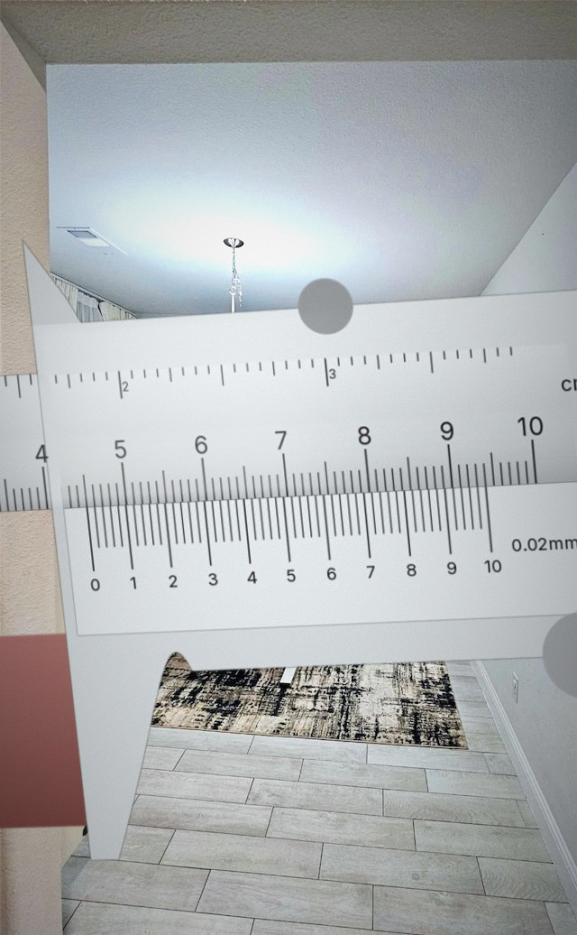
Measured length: 45.0,mm
